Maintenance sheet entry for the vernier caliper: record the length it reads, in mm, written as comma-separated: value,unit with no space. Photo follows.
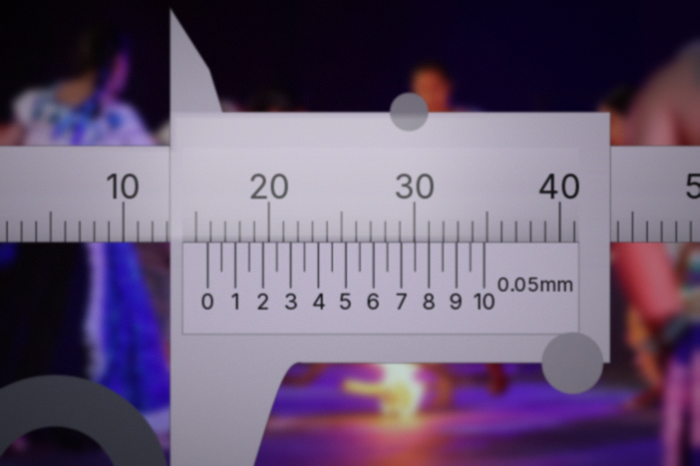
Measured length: 15.8,mm
